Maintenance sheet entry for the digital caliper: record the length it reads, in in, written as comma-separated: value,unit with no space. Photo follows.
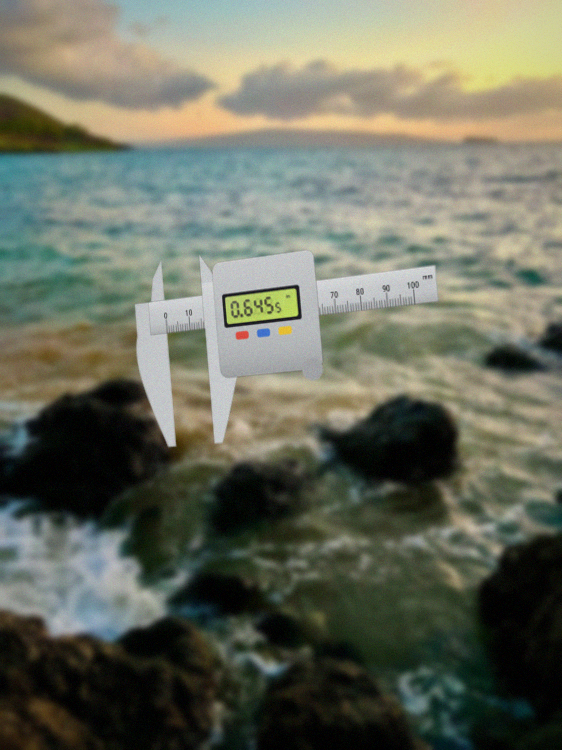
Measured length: 0.6455,in
